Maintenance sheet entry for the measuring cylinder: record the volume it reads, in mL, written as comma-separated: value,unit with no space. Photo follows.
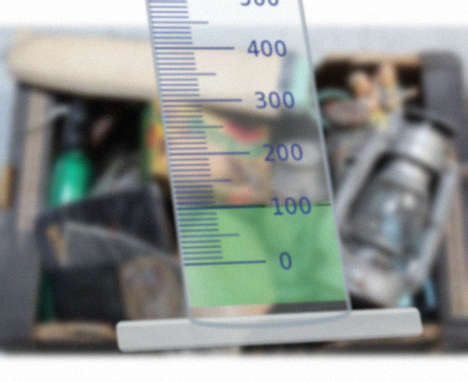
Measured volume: 100,mL
